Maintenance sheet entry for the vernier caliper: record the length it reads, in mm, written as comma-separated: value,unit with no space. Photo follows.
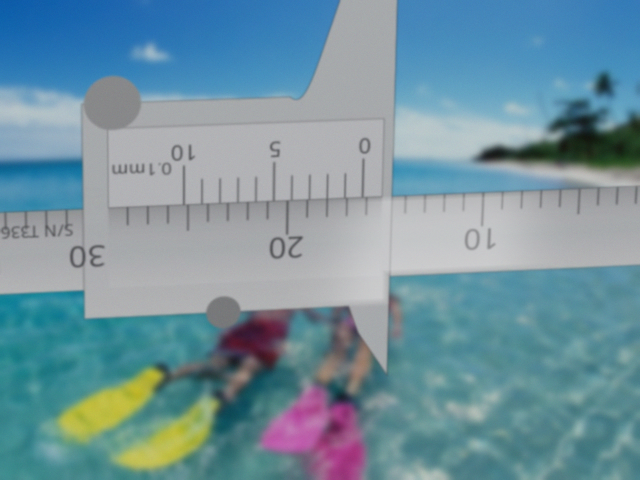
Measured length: 16.2,mm
